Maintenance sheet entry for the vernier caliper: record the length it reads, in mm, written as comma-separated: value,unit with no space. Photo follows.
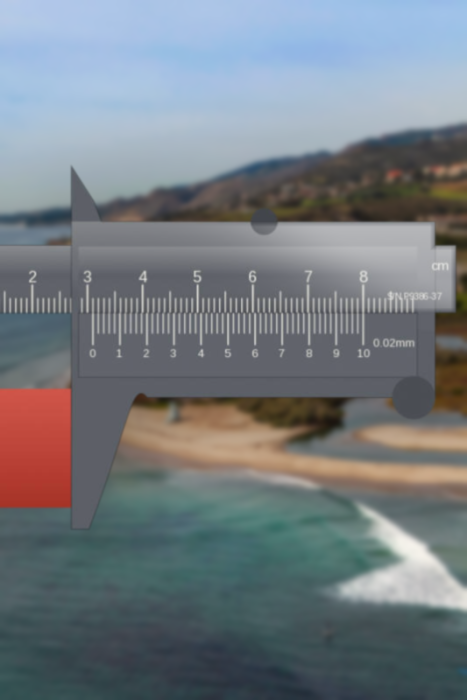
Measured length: 31.0,mm
